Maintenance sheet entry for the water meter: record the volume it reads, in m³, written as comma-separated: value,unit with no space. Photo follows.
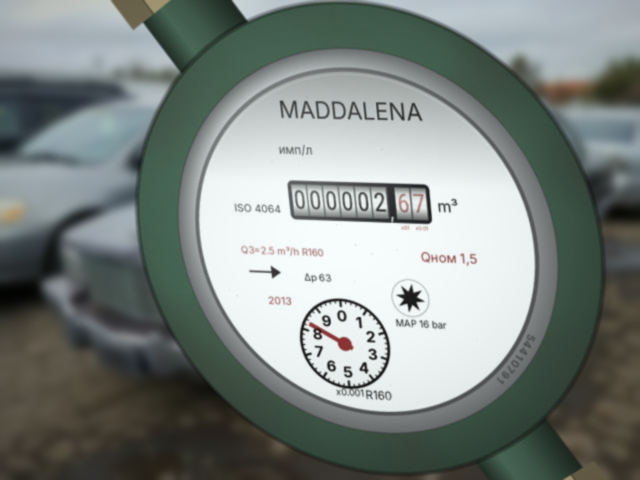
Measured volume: 2.678,m³
